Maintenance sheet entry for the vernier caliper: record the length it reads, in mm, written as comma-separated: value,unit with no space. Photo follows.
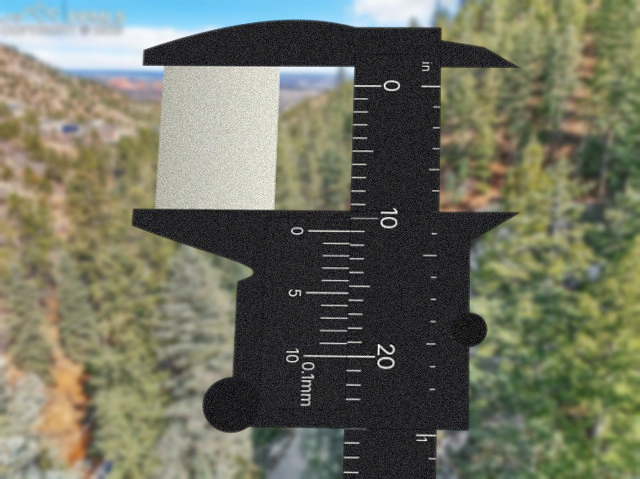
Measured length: 11.0,mm
